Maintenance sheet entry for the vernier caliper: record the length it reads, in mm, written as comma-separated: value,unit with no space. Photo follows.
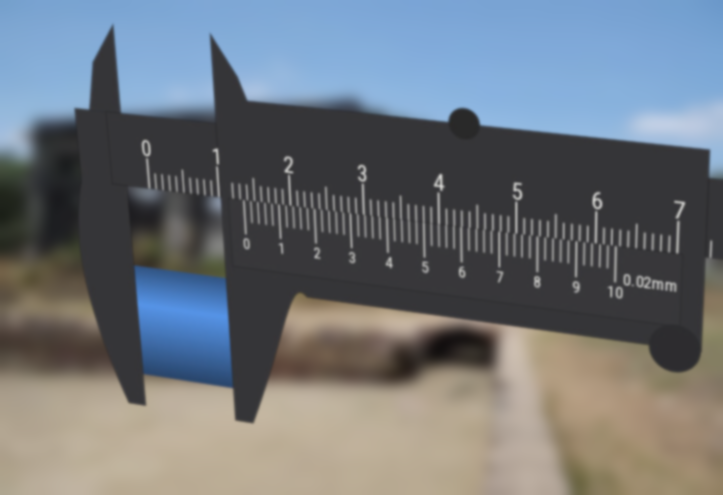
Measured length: 13.5,mm
